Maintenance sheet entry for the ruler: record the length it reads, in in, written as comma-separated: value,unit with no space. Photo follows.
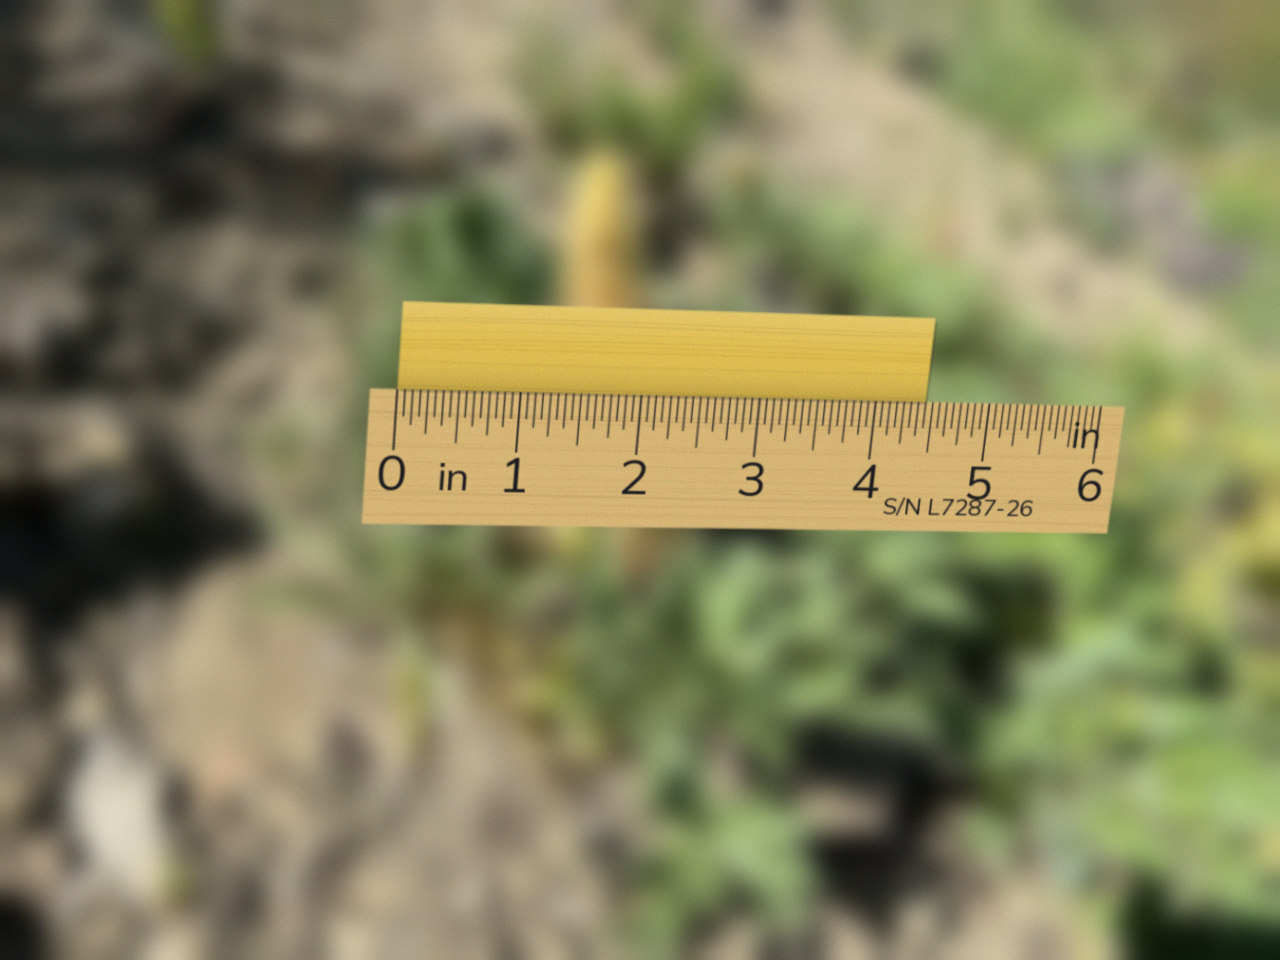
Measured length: 4.4375,in
